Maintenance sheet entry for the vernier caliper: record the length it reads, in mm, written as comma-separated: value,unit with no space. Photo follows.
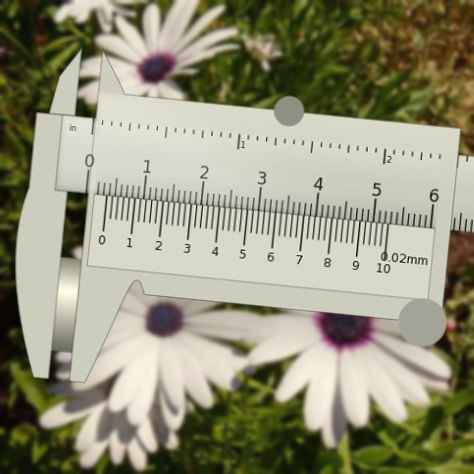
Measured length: 3.6,mm
